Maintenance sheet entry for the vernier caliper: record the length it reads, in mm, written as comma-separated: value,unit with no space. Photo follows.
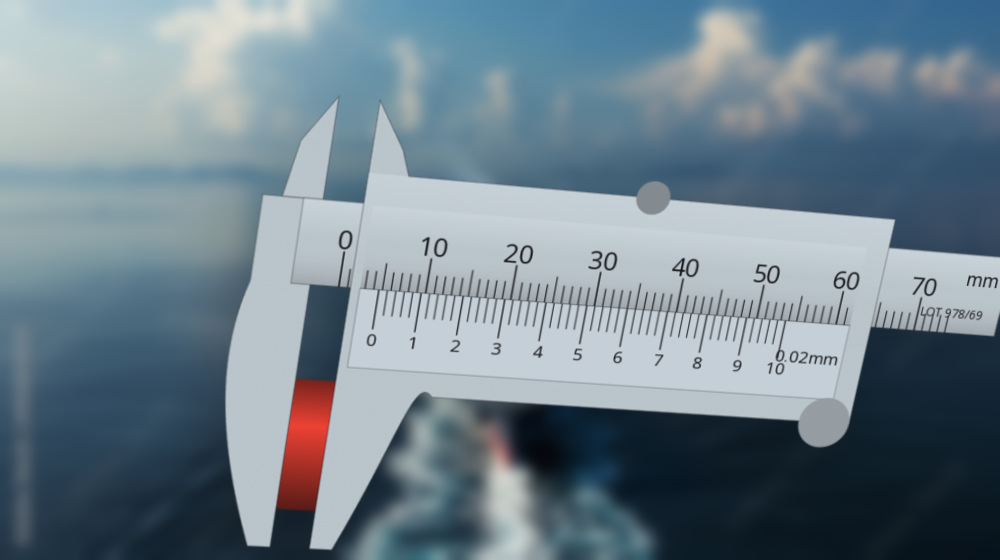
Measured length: 4.6,mm
